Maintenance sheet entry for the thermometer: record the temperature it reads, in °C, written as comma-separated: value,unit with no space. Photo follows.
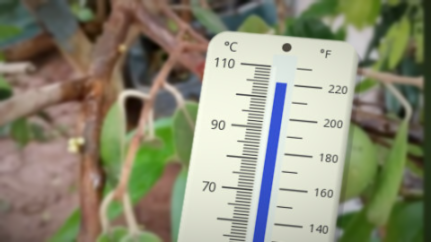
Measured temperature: 105,°C
